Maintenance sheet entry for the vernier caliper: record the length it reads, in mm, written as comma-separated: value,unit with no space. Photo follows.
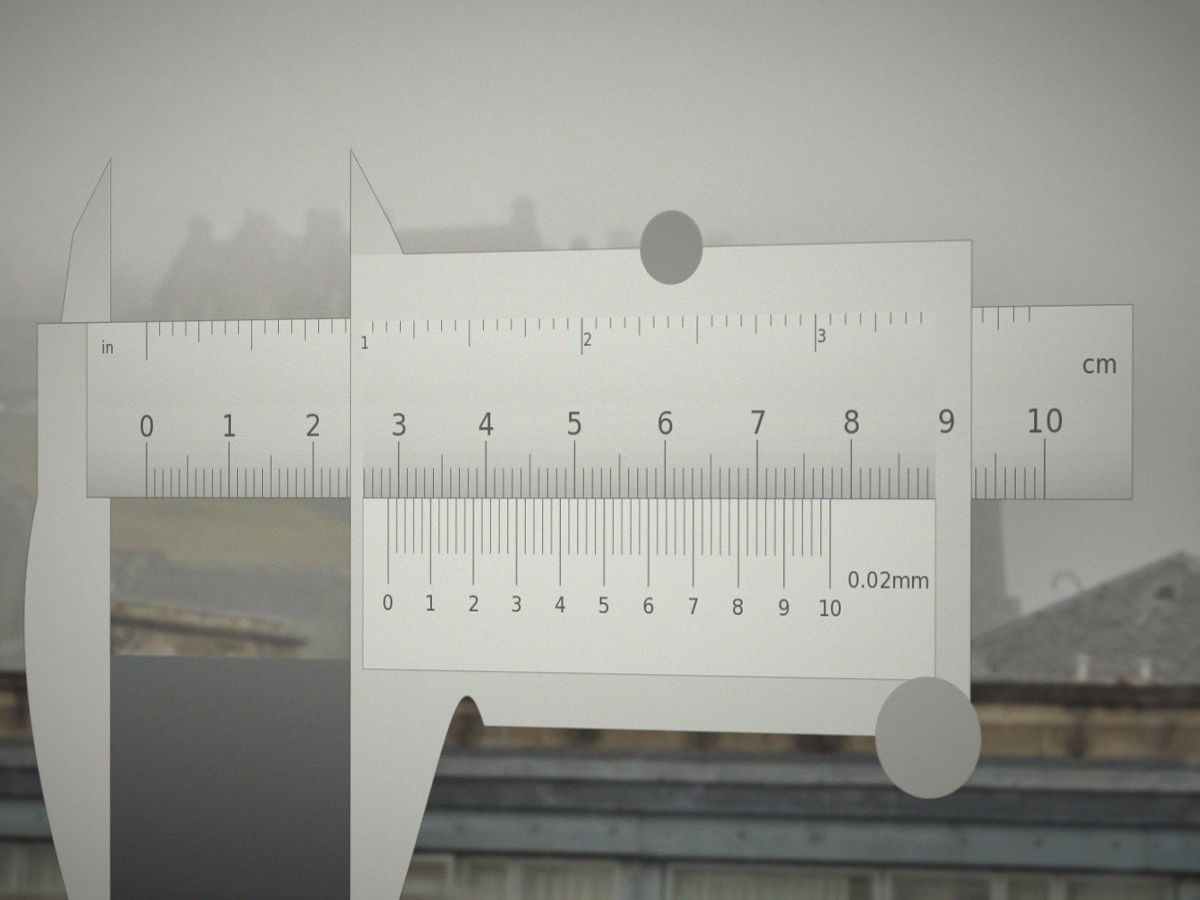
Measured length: 28.8,mm
